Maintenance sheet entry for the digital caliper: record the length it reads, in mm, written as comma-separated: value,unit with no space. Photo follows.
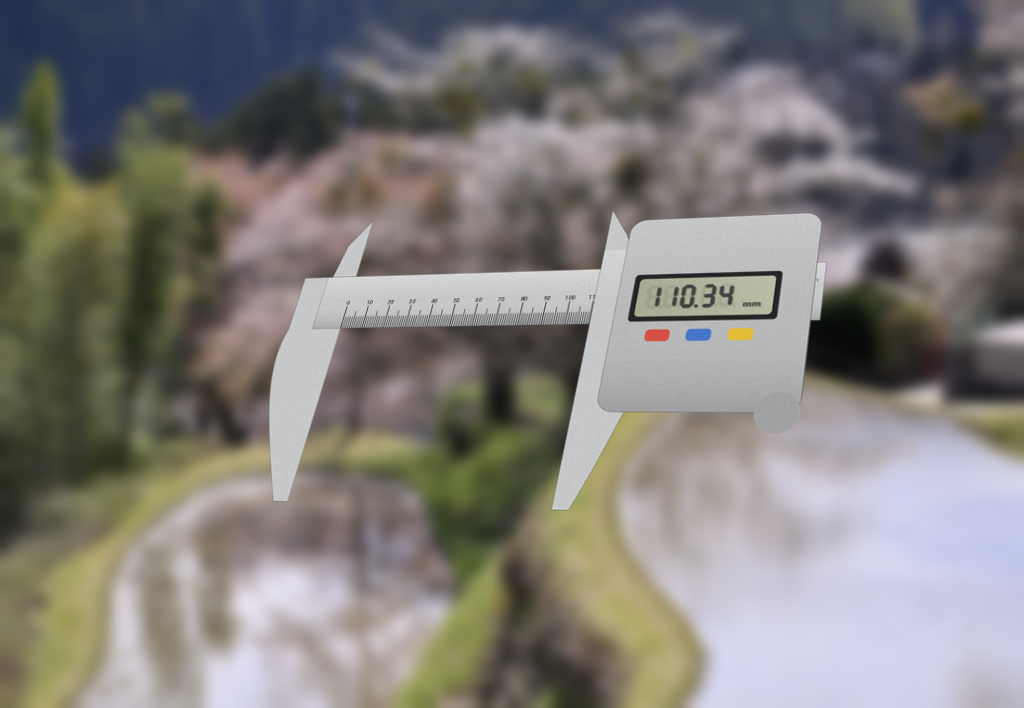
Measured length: 110.34,mm
